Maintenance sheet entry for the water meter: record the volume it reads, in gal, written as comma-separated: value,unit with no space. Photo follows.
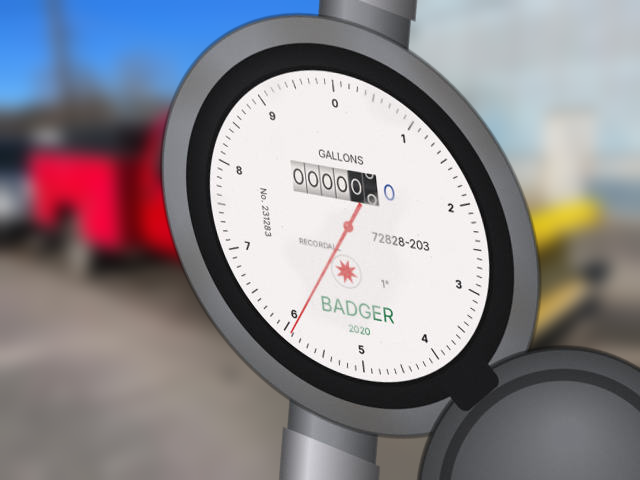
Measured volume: 85.9,gal
